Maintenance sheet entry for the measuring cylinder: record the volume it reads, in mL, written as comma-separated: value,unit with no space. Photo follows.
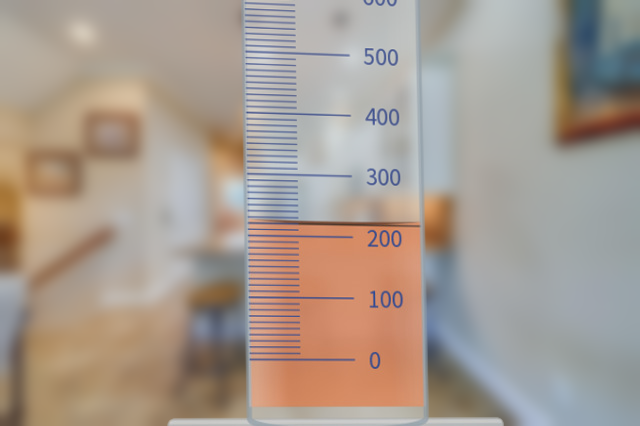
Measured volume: 220,mL
